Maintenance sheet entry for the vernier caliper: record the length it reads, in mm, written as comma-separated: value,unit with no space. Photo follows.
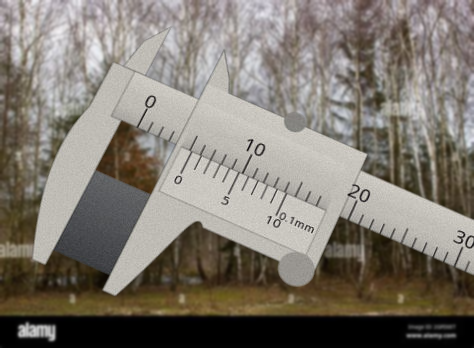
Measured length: 5.2,mm
